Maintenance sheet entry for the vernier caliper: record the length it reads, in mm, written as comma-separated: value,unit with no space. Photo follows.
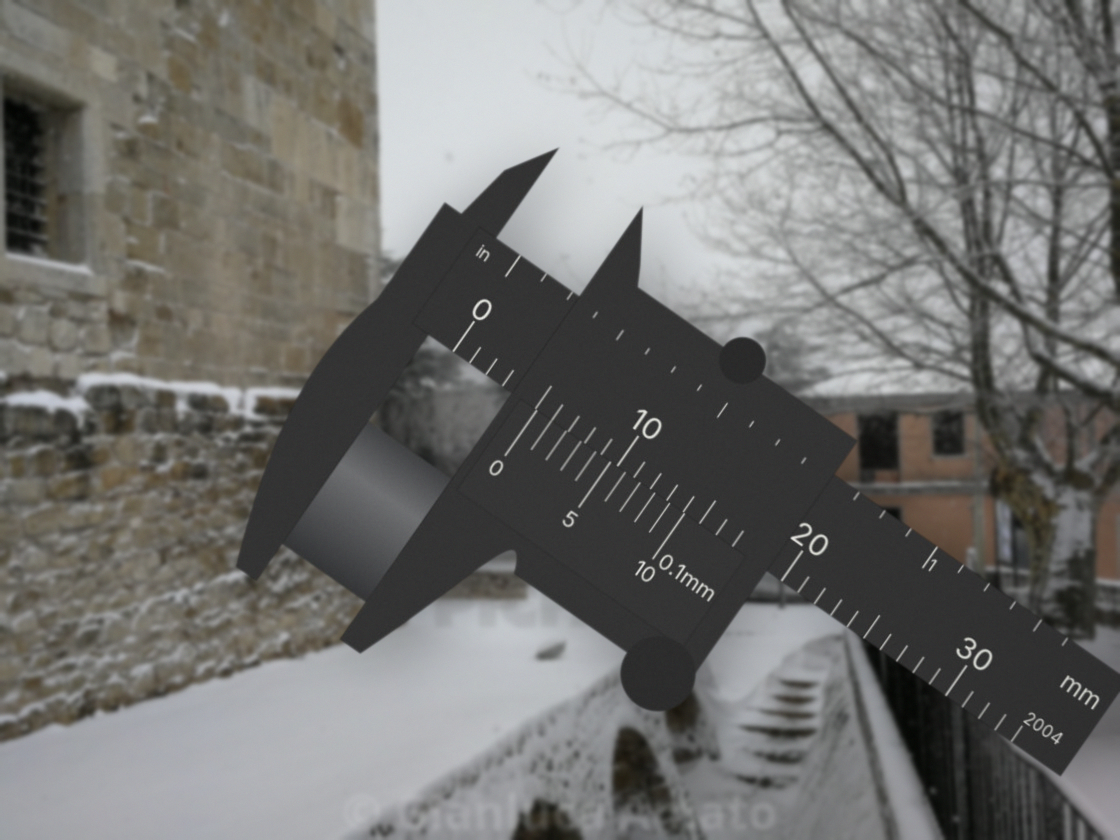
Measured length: 5.1,mm
